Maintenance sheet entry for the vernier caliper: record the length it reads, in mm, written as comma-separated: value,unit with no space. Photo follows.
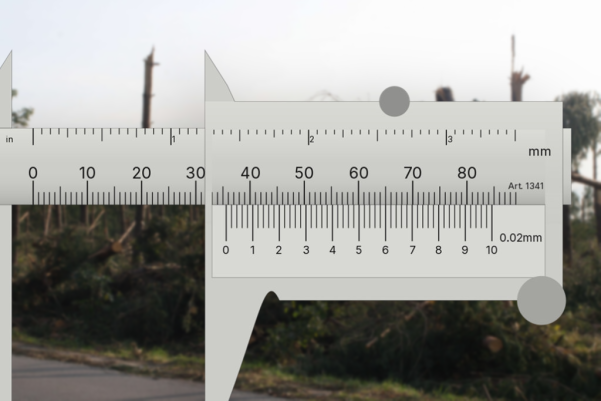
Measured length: 35.6,mm
